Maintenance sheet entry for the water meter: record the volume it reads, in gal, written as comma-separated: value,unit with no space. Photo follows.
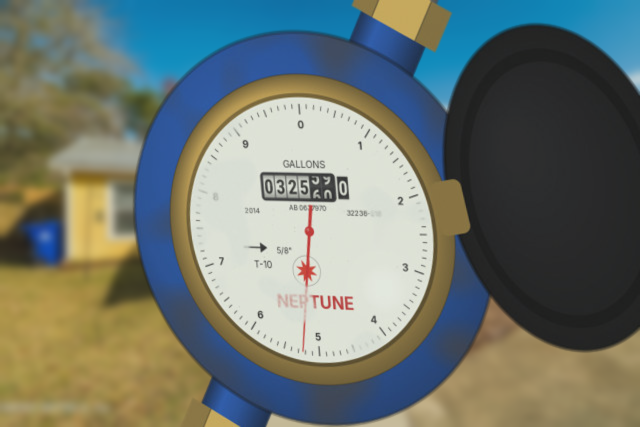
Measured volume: 325595.2,gal
